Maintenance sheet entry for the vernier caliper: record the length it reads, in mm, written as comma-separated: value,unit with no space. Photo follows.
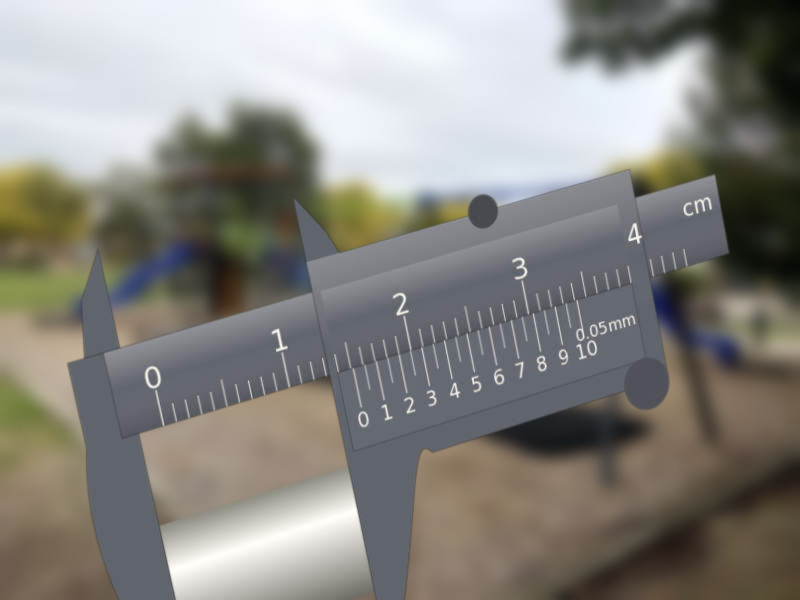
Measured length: 15.2,mm
